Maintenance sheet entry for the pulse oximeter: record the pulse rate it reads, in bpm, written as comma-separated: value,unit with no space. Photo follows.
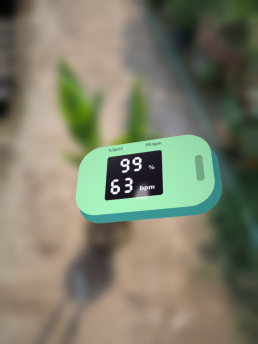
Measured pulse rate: 63,bpm
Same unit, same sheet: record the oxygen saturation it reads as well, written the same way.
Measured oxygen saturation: 99,%
